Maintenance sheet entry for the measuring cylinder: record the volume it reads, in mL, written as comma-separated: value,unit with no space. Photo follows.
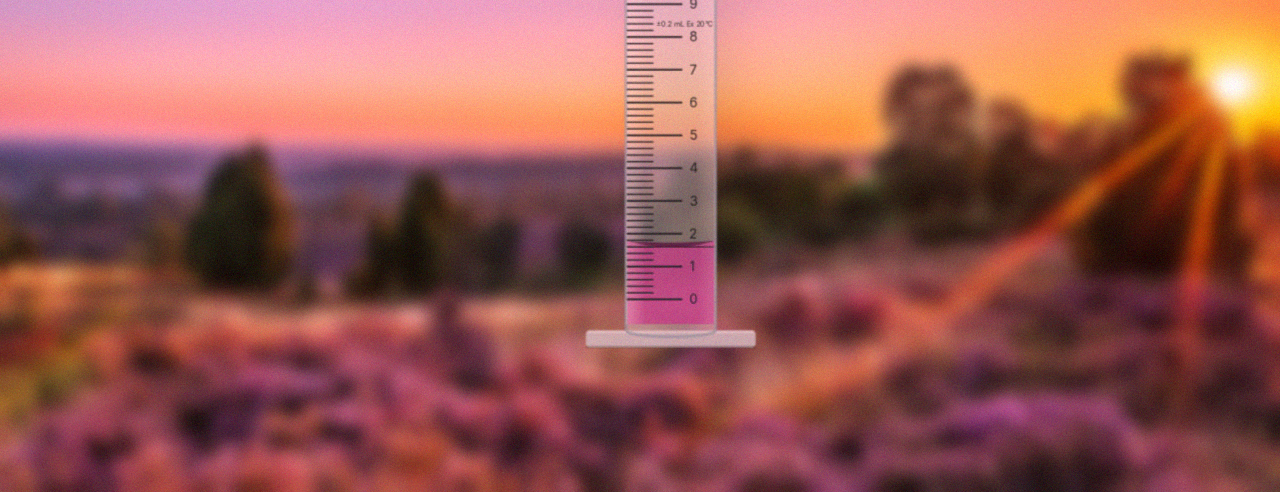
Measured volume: 1.6,mL
